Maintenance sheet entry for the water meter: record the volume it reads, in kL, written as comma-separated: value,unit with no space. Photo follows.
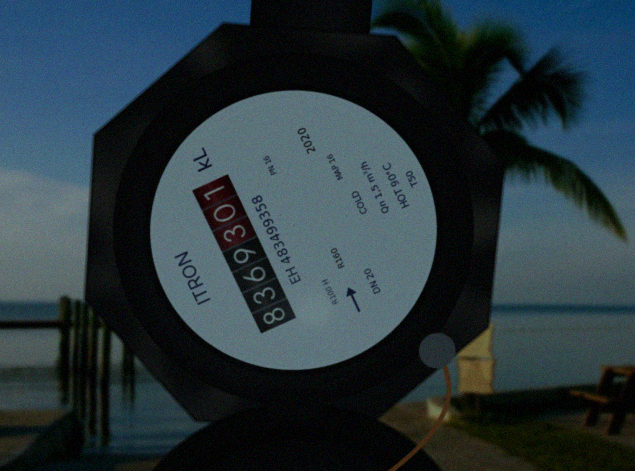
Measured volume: 8369.301,kL
